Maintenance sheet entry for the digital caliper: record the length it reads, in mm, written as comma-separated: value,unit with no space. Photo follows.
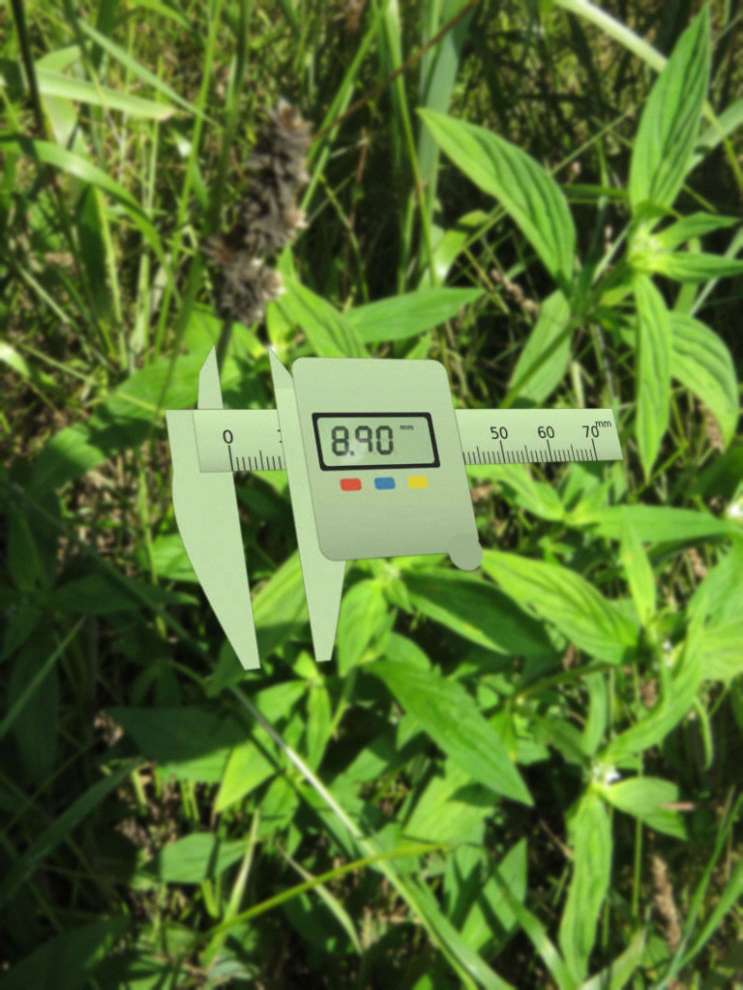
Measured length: 8.90,mm
